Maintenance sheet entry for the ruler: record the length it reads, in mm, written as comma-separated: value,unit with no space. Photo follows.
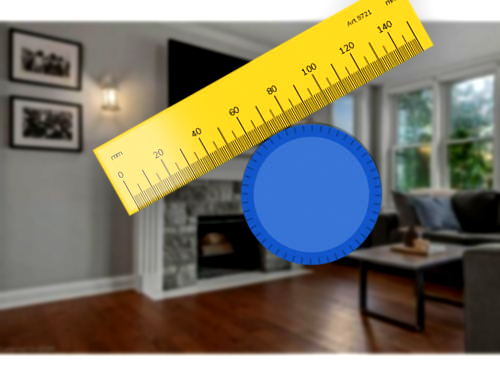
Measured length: 65,mm
